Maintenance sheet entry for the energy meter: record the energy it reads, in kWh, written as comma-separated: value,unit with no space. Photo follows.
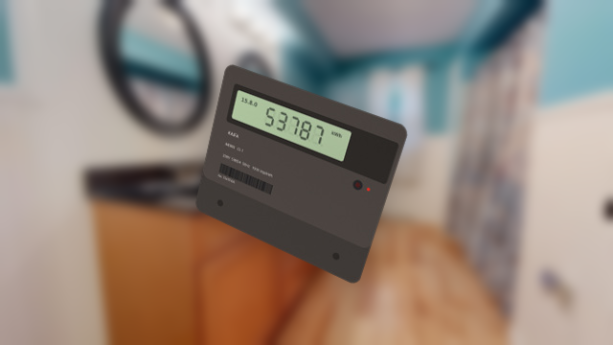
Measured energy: 53787,kWh
